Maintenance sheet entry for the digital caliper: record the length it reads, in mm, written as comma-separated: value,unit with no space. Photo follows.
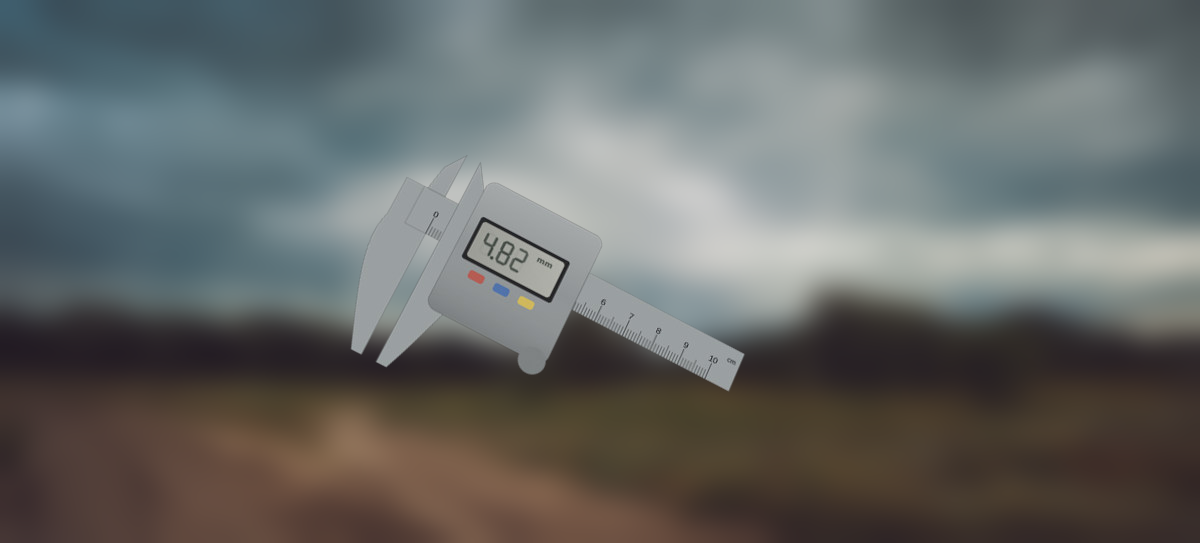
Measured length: 4.82,mm
